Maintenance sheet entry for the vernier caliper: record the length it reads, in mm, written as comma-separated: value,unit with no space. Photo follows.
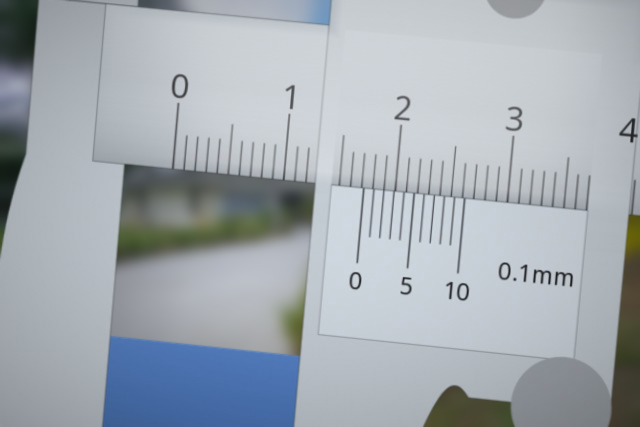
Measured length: 17.2,mm
